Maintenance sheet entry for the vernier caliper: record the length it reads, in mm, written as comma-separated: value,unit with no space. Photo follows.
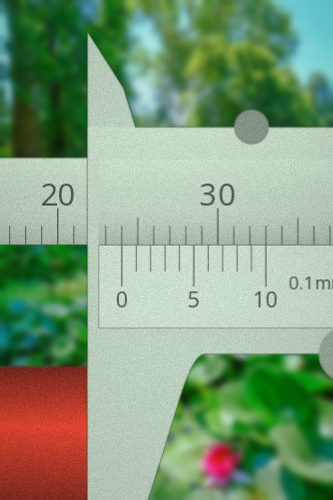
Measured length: 24.0,mm
